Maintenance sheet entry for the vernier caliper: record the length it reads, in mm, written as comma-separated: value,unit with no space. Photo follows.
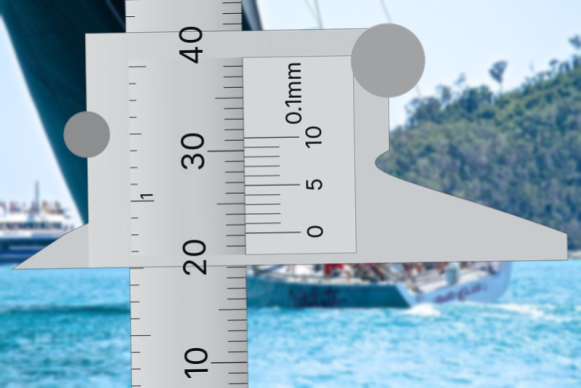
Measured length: 22.2,mm
